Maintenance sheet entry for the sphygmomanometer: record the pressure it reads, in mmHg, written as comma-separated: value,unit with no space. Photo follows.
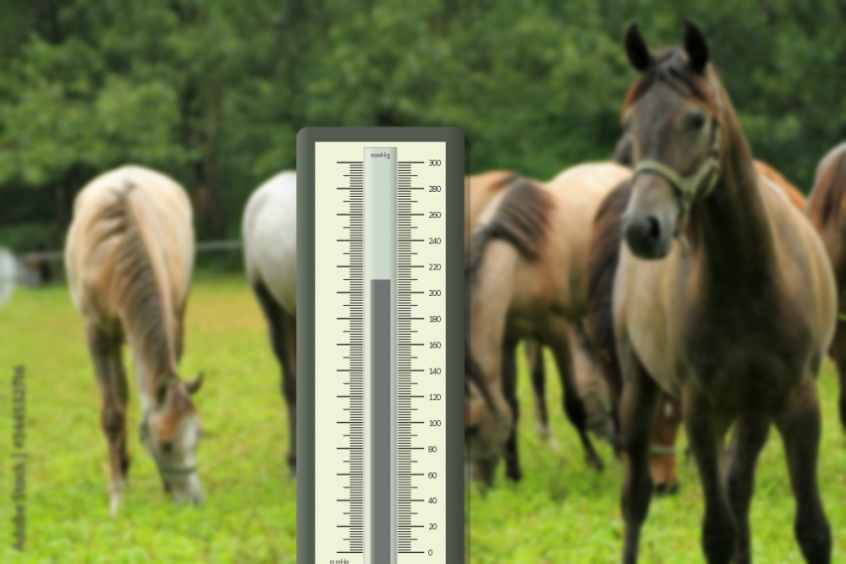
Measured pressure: 210,mmHg
